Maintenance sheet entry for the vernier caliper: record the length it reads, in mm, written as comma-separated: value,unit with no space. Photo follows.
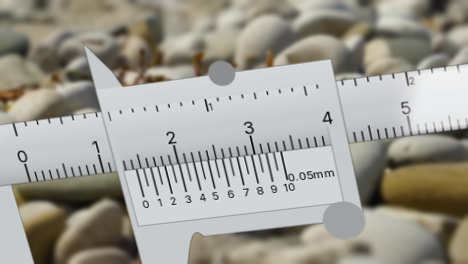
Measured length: 14.4,mm
